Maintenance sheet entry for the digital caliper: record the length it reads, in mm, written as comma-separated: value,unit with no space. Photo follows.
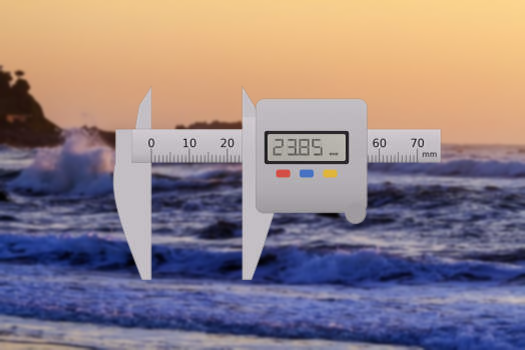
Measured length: 23.85,mm
